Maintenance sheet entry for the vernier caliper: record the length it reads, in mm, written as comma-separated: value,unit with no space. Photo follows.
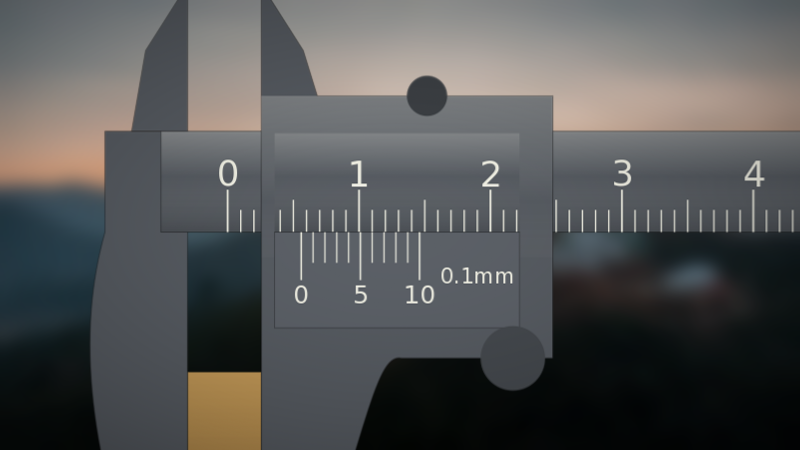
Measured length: 5.6,mm
